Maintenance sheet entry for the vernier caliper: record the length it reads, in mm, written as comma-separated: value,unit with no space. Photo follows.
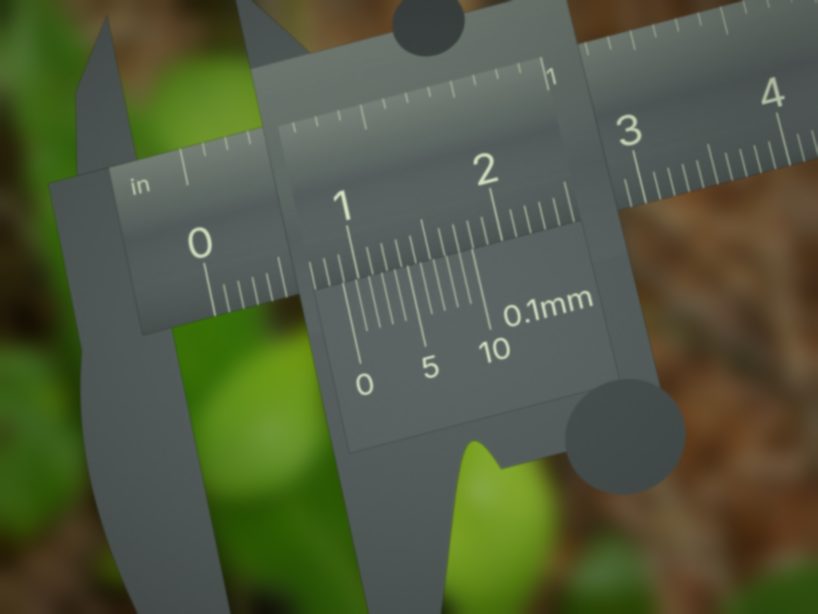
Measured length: 8.9,mm
